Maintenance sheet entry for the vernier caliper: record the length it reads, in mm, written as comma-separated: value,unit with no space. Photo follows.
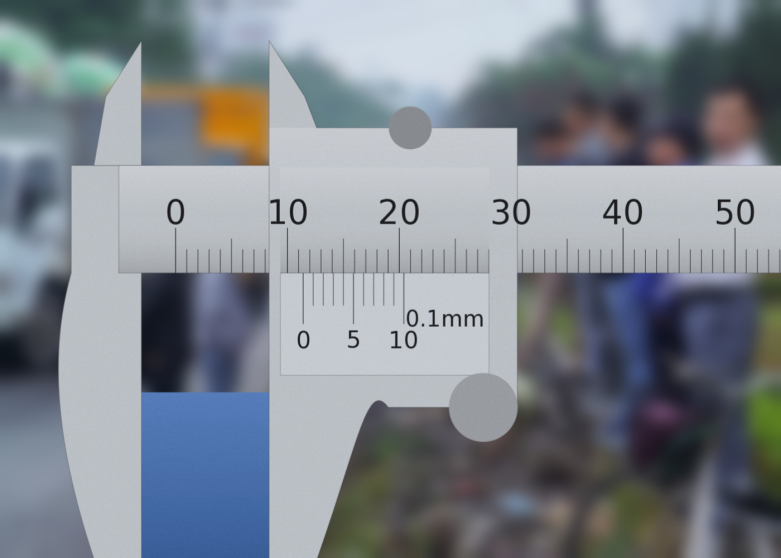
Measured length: 11.4,mm
